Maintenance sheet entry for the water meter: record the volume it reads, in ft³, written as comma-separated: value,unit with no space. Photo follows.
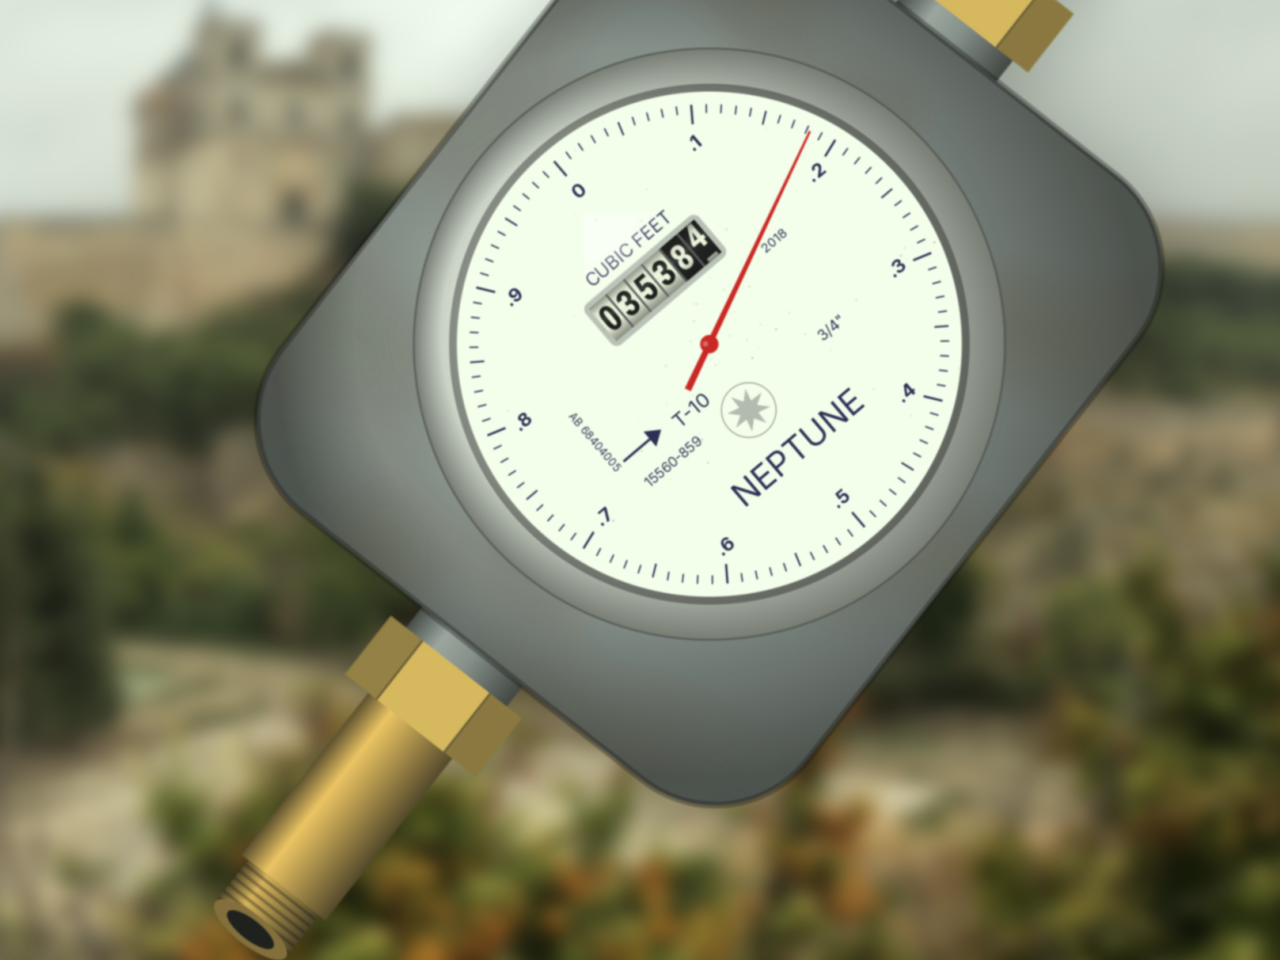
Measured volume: 35384.18,ft³
